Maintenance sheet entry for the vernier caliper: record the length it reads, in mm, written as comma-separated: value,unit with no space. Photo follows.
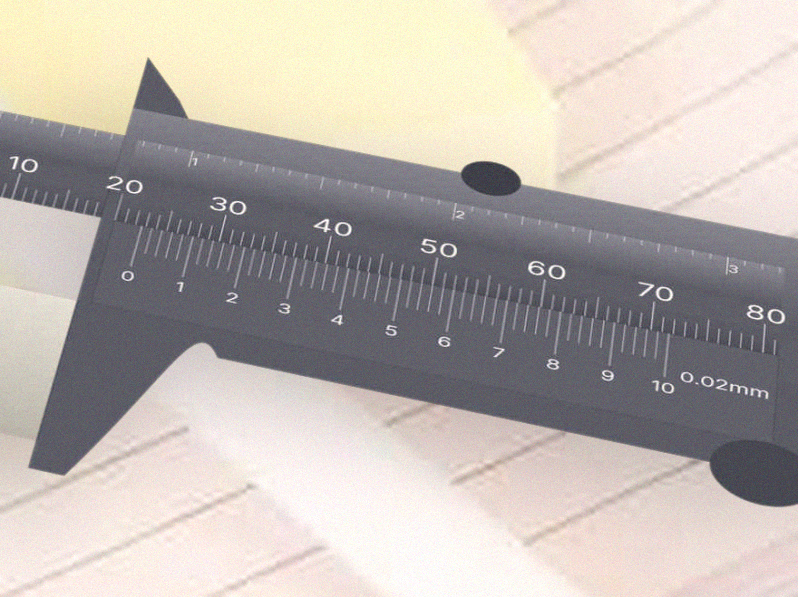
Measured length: 22.6,mm
